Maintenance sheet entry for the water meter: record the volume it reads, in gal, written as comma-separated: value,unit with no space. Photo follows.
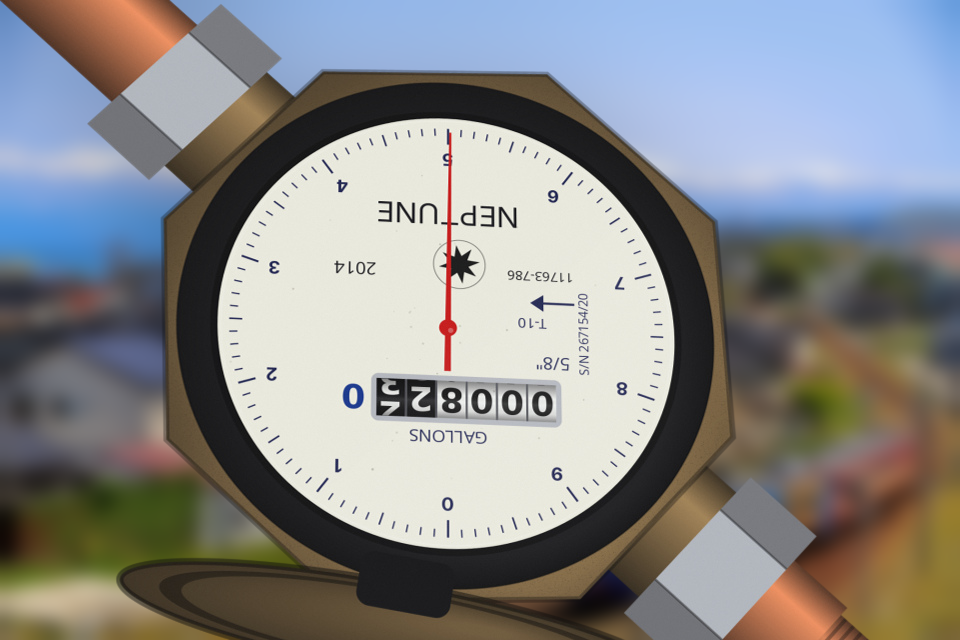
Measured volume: 8225.0,gal
